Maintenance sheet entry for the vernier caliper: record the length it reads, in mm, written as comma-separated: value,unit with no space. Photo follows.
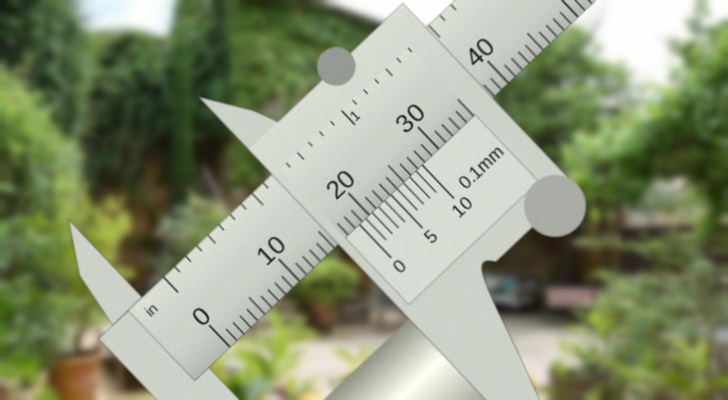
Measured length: 18.6,mm
